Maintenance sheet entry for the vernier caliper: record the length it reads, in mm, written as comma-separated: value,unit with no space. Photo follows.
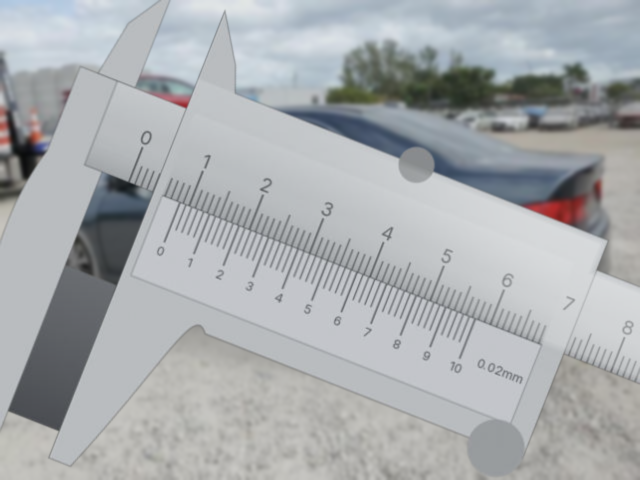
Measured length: 8.5,mm
